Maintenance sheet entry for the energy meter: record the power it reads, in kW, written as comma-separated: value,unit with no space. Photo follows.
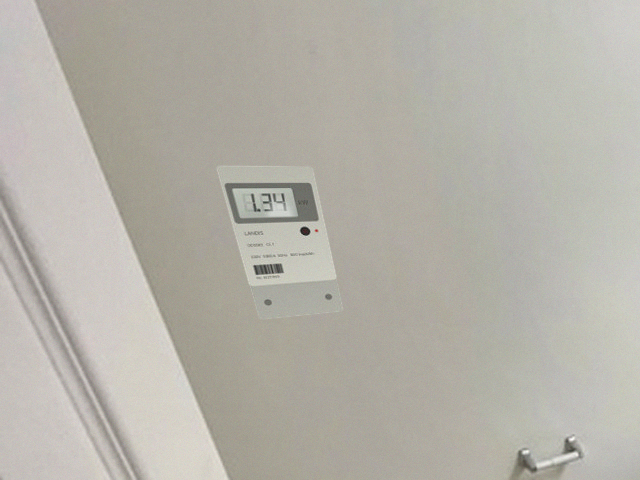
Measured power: 1.34,kW
